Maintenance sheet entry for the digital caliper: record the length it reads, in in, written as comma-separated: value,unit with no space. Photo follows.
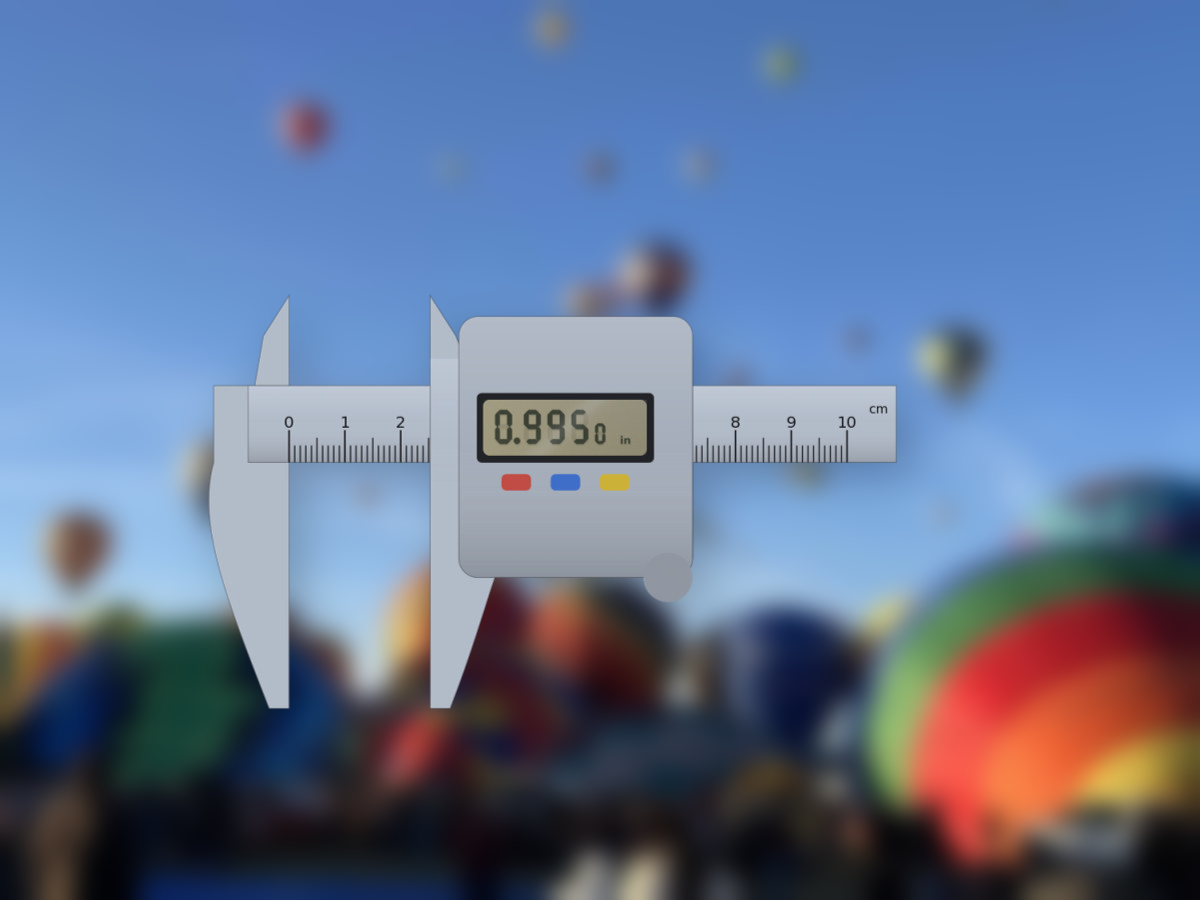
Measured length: 0.9950,in
